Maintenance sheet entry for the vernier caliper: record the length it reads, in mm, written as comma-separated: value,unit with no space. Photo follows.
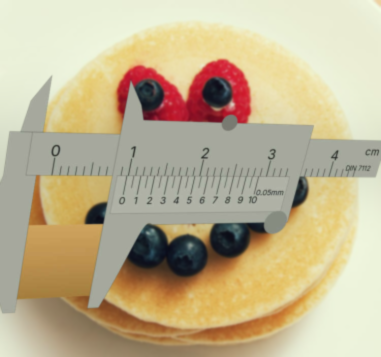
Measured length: 9.8,mm
